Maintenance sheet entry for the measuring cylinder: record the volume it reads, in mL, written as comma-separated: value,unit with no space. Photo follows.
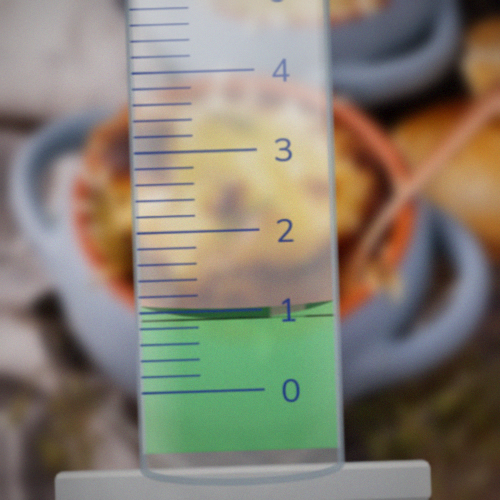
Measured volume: 0.9,mL
